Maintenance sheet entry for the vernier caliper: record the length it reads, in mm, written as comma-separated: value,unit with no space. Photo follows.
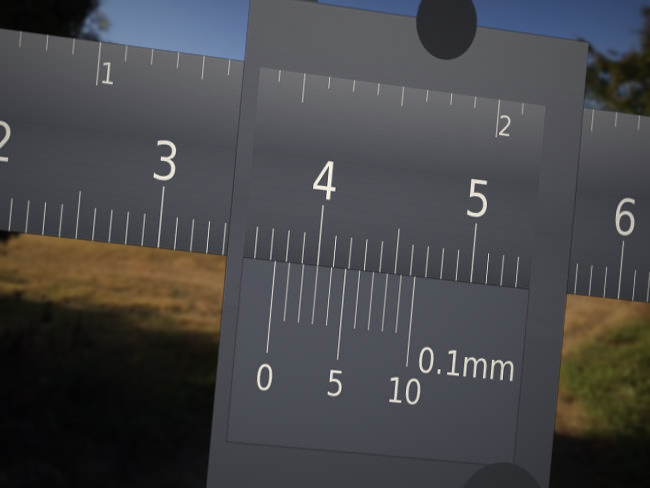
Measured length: 37.3,mm
